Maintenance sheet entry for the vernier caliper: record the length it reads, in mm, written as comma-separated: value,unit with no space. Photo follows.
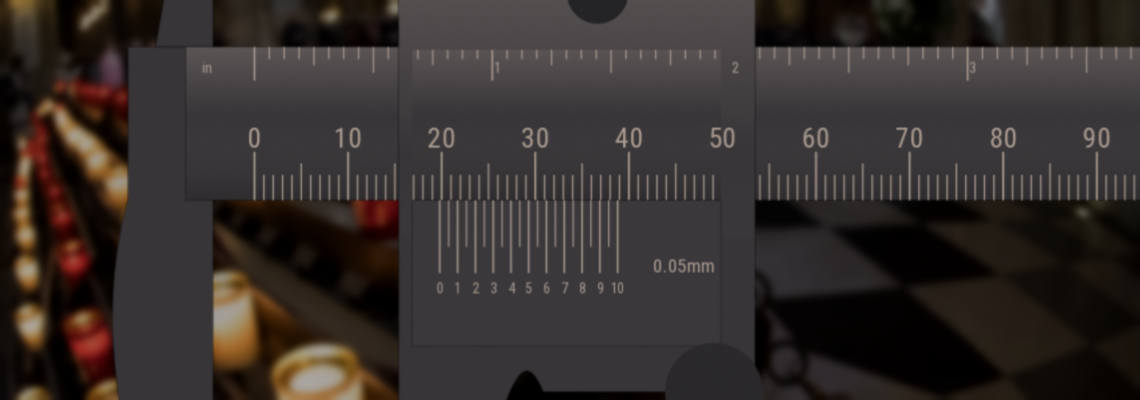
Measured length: 19.8,mm
